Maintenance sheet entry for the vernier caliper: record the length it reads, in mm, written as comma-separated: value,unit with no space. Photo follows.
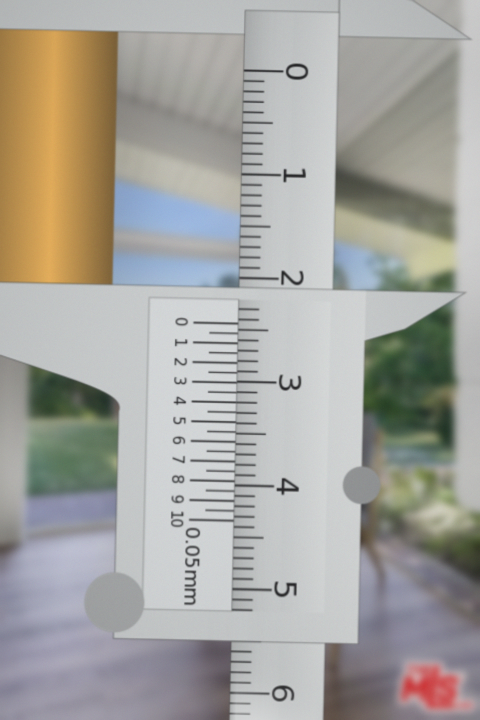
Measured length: 24.4,mm
